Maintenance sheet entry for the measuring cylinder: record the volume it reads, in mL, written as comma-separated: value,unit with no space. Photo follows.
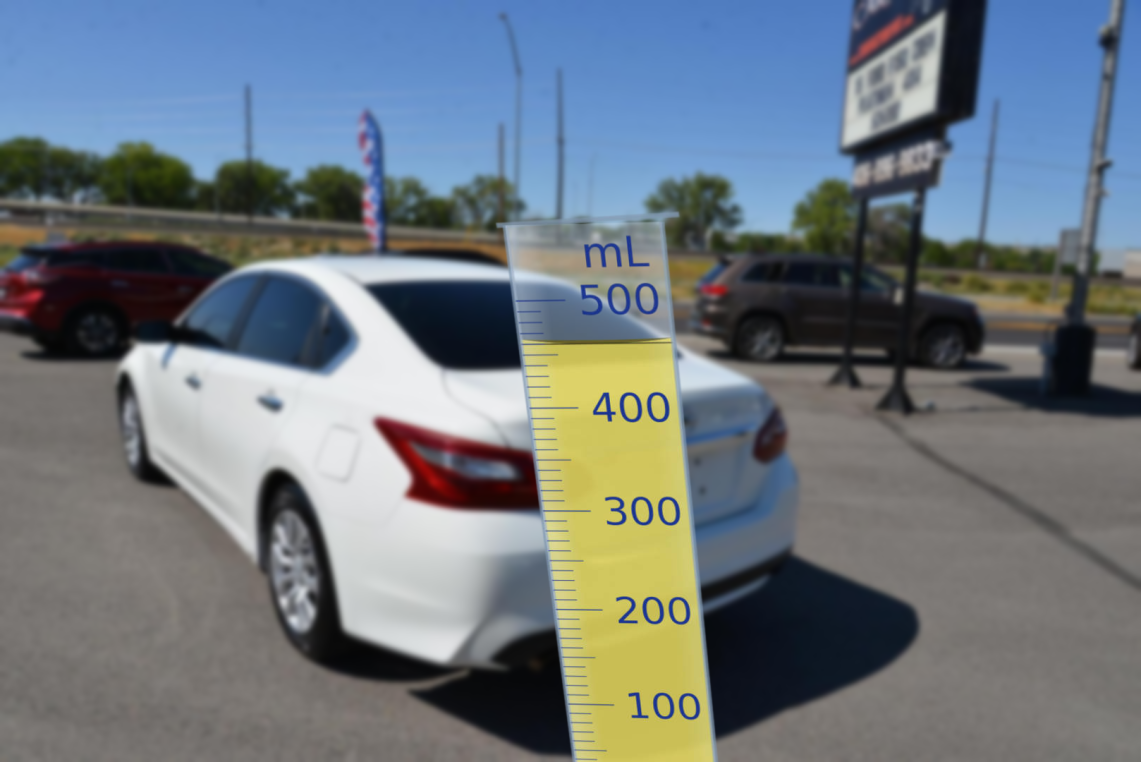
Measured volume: 460,mL
